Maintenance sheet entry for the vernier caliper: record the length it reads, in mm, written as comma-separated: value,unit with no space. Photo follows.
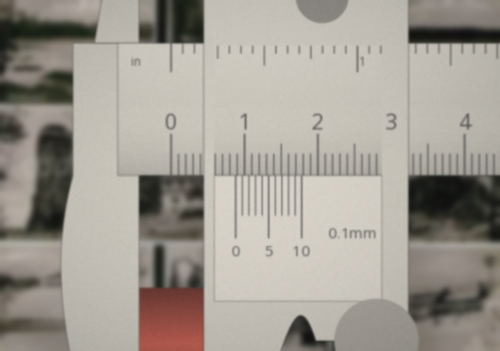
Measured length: 8.8,mm
